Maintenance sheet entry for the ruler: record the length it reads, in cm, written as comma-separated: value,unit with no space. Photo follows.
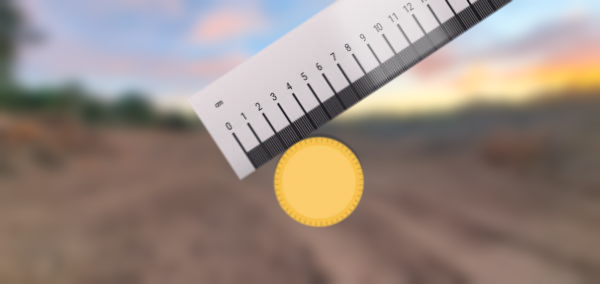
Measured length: 5,cm
